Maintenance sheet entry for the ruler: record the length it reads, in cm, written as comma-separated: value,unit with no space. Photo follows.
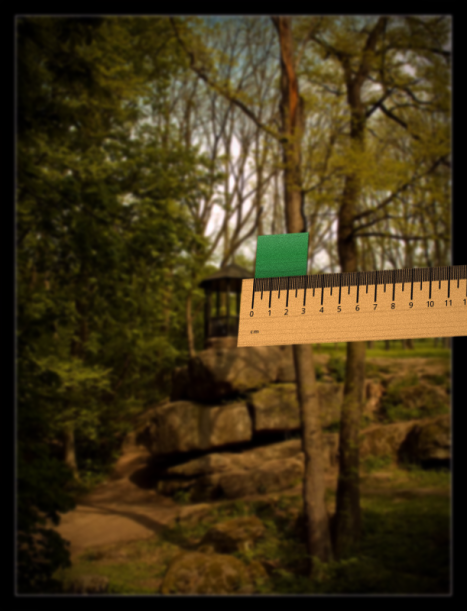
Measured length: 3,cm
